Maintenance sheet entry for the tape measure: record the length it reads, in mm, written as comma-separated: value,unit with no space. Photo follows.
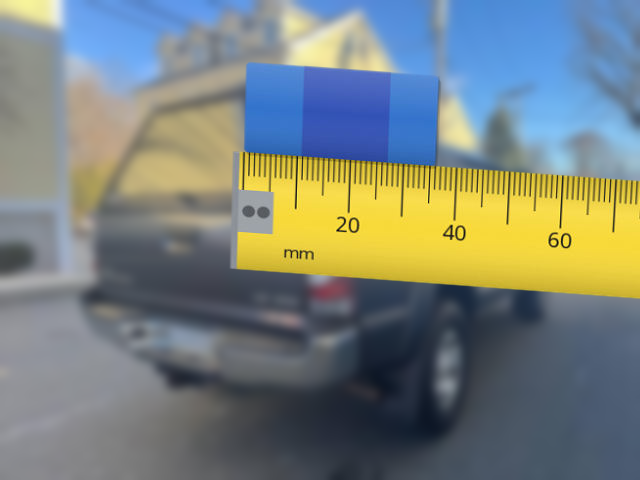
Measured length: 36,mm
